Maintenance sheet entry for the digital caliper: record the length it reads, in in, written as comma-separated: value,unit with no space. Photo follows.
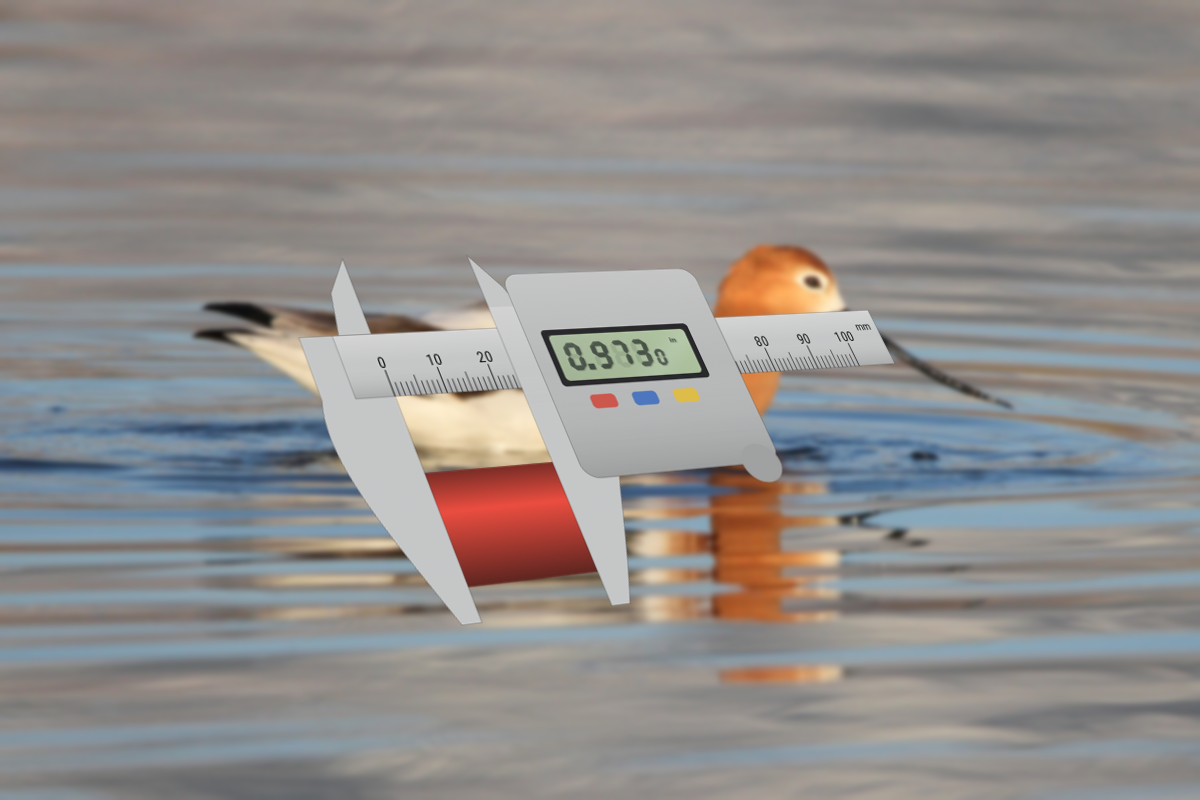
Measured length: 0.9730,in
